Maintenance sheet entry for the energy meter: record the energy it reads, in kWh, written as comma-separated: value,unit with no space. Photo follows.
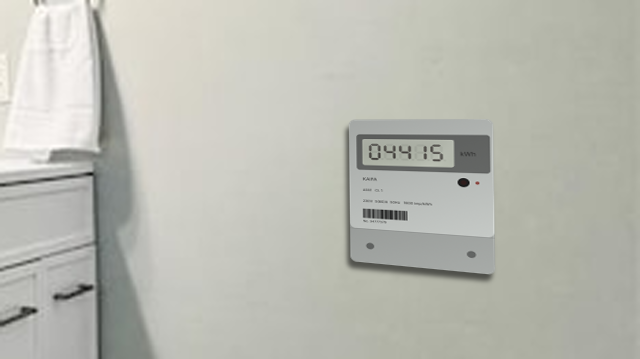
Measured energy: 4415,kWh
